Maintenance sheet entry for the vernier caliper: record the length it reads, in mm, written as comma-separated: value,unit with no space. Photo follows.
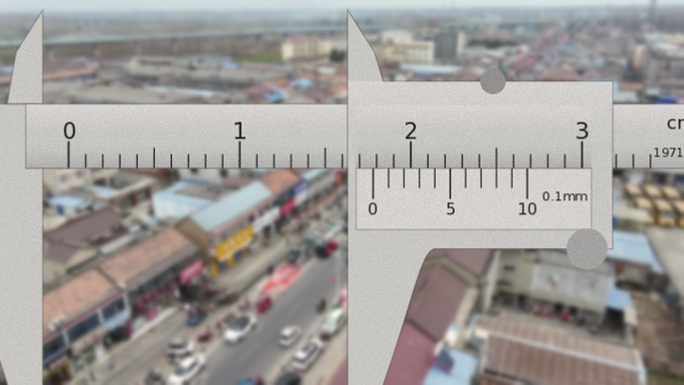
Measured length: 17.8,mm
